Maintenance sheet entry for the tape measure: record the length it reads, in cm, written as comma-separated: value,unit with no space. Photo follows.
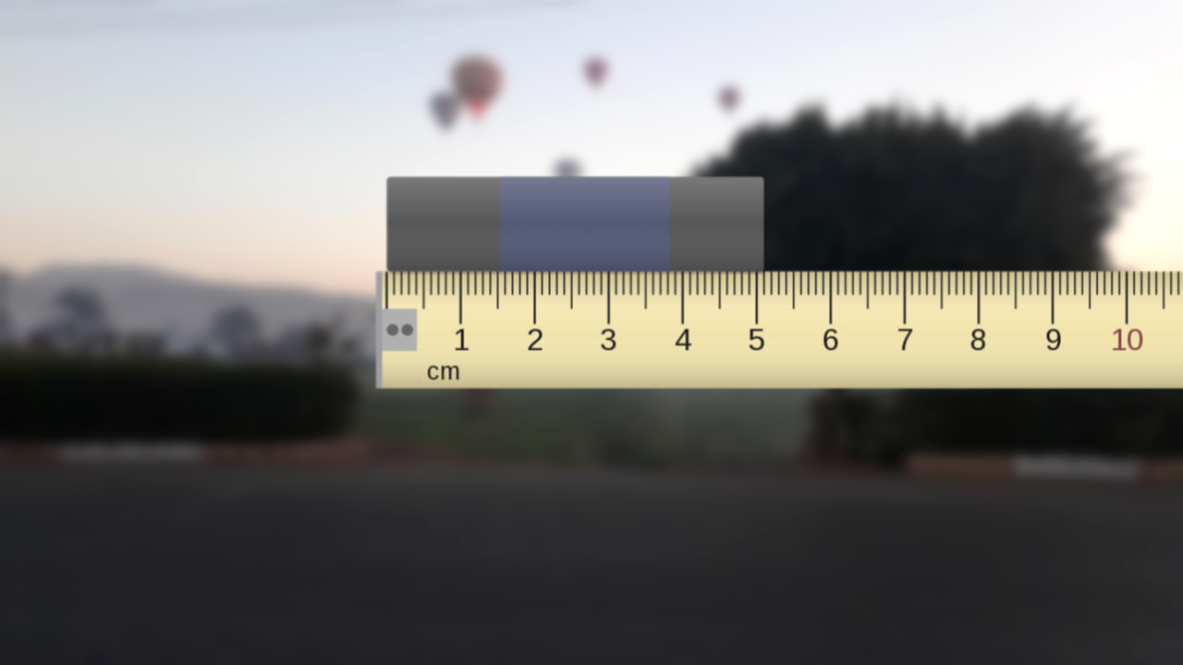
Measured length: 5.1,cm
